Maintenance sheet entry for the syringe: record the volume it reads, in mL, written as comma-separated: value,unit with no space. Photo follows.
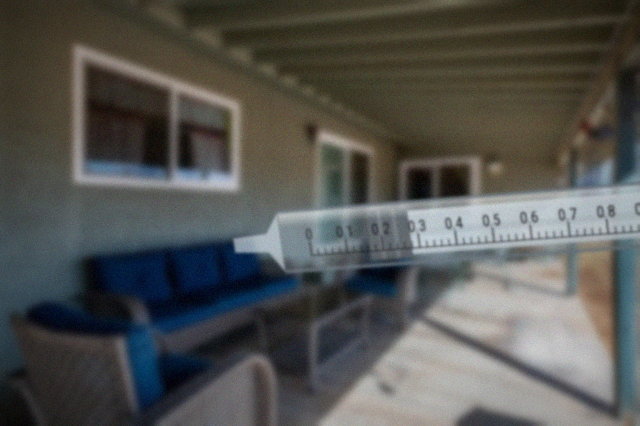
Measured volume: 0.16,mL
